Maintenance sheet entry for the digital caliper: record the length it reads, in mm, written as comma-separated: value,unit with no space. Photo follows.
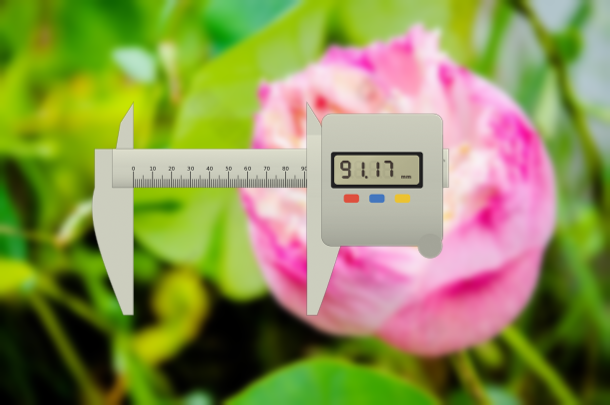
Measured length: 91.17,mm
